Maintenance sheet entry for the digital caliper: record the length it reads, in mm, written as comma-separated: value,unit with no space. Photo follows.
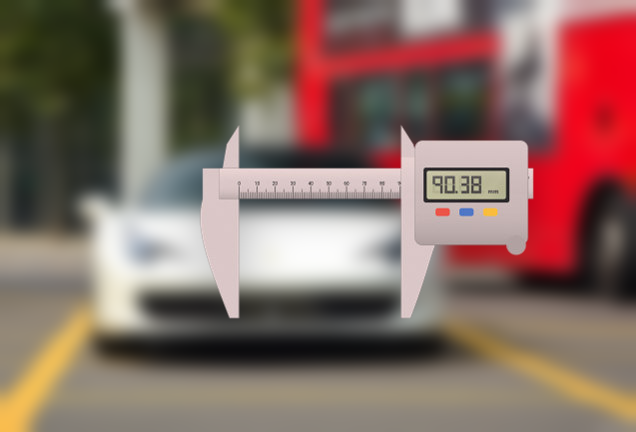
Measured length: 90.38,mm
